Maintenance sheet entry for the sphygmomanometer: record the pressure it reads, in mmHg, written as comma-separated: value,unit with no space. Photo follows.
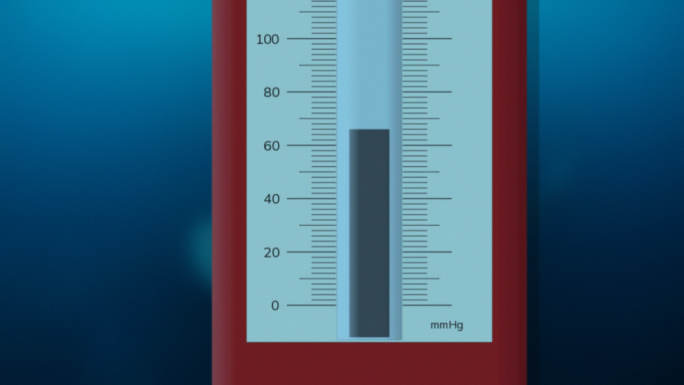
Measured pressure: 66,mmHg
